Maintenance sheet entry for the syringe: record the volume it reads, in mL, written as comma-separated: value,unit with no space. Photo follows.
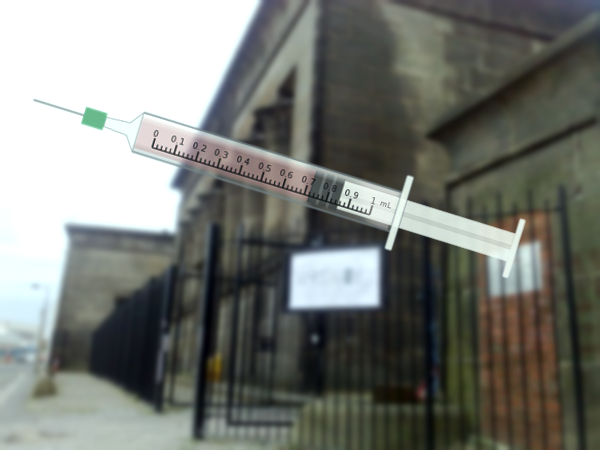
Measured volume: 0.72,mL
